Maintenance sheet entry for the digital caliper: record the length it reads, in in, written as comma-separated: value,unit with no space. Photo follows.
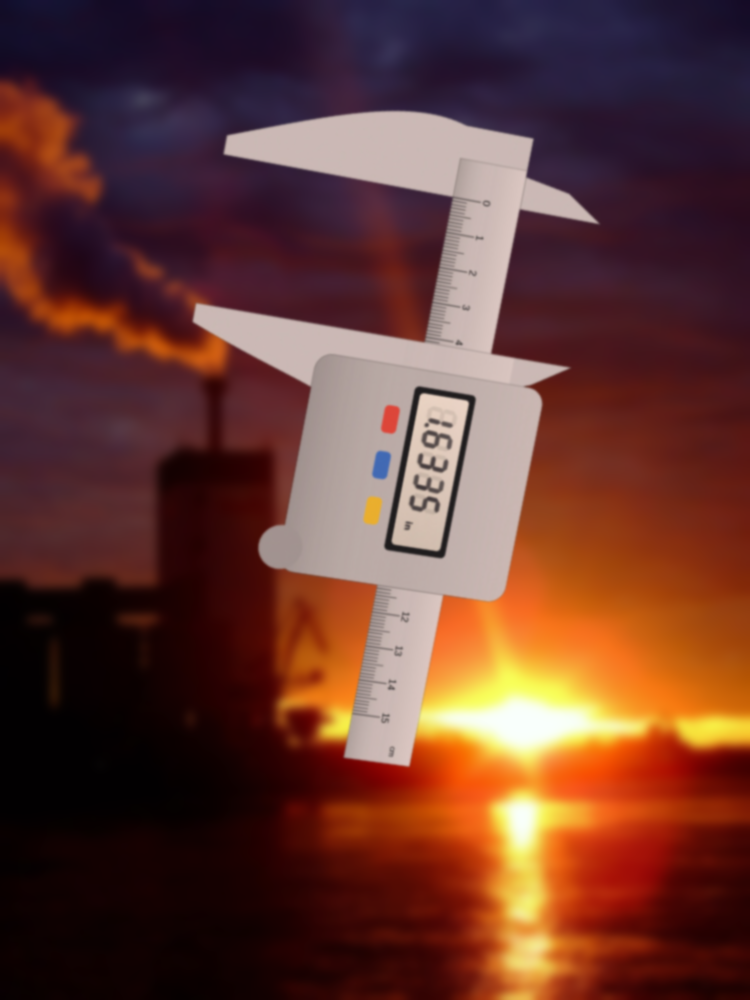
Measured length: 1.6335,in
